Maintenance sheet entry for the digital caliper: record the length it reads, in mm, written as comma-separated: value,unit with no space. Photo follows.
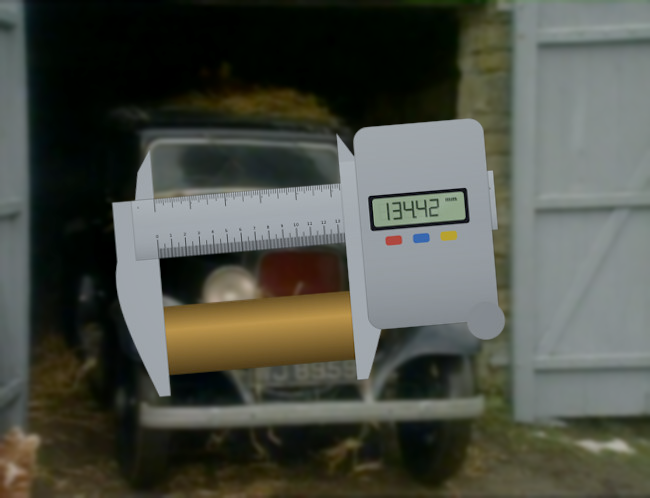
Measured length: 134.42,mm
